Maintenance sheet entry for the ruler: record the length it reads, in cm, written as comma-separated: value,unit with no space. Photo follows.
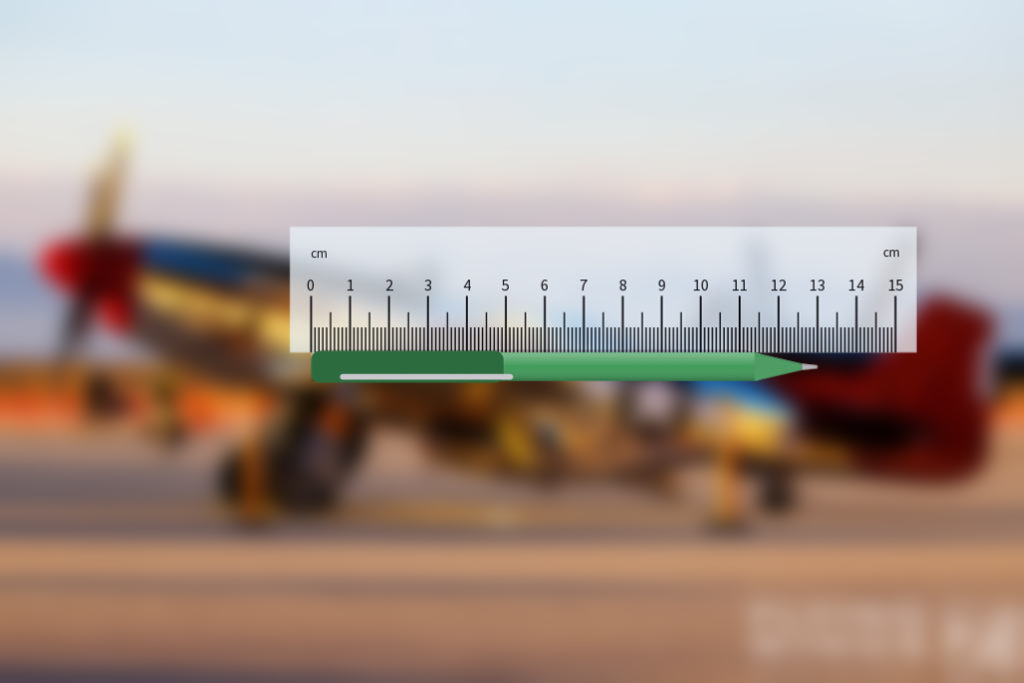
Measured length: 13,cm
